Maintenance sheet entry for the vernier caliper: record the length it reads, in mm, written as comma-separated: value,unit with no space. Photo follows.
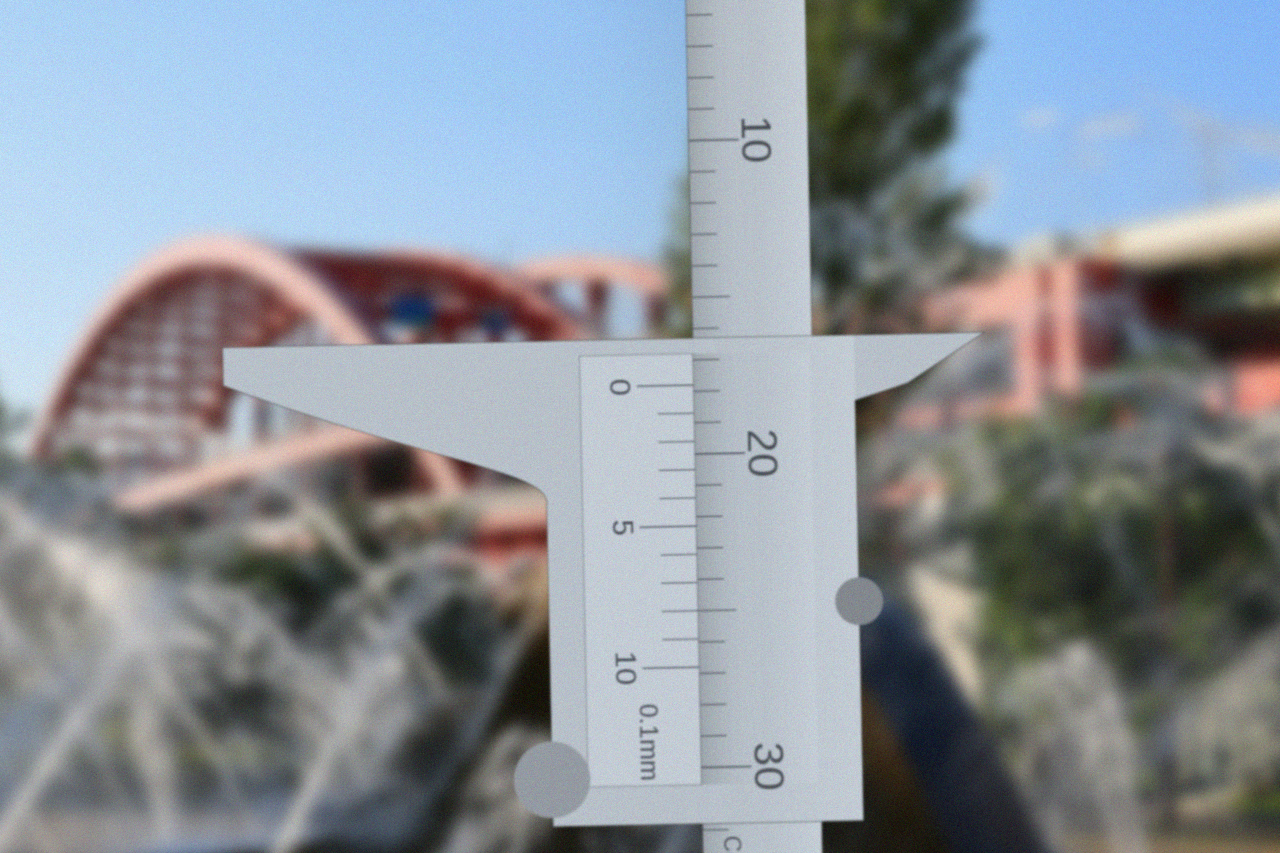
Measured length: 17.8,mm
